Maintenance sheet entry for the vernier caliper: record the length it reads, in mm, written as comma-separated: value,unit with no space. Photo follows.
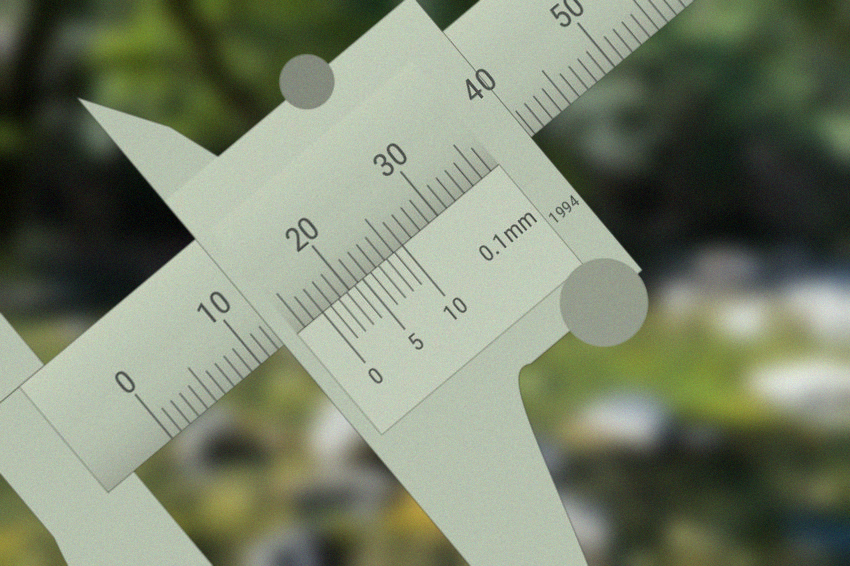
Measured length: 17.0,mm
